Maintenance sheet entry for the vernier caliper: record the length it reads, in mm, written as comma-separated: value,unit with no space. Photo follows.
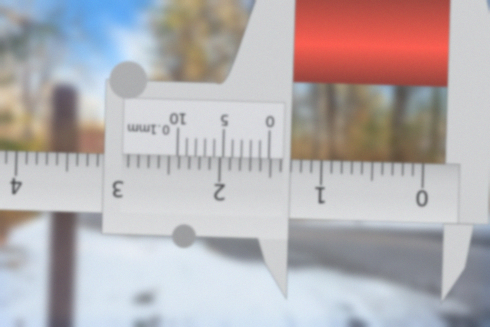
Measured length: 15.2,mm
